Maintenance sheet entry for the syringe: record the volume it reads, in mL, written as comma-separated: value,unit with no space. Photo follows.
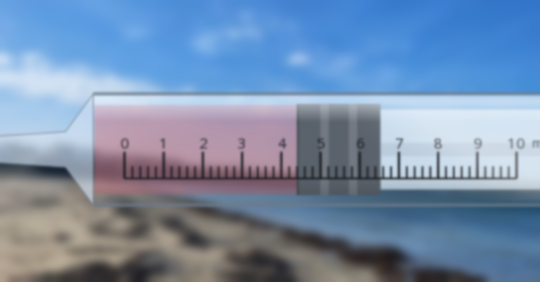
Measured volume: 4.4,mL
